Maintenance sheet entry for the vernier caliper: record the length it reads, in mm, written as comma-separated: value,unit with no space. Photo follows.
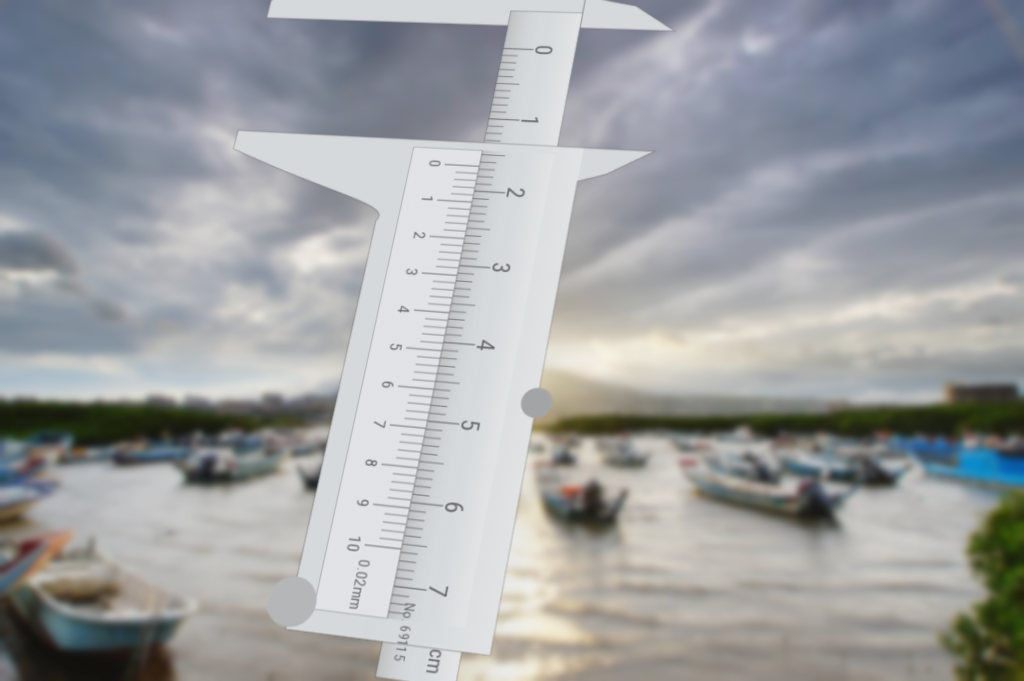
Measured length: 16.6,mm
